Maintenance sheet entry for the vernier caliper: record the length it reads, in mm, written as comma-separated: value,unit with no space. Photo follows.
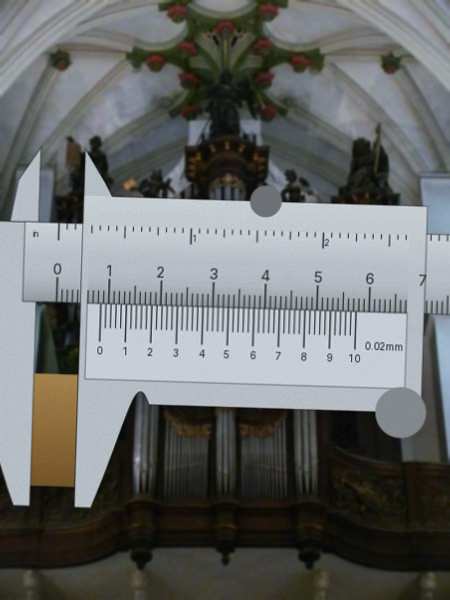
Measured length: 8.5,mm
